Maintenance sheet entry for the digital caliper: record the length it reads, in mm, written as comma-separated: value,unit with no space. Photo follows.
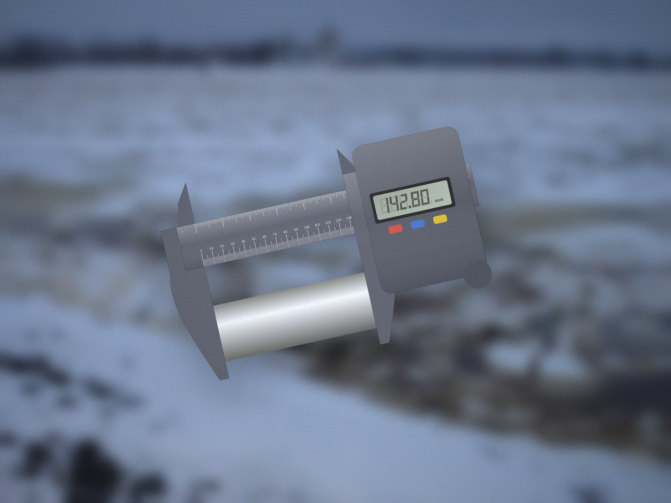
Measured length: 142.80,mm
